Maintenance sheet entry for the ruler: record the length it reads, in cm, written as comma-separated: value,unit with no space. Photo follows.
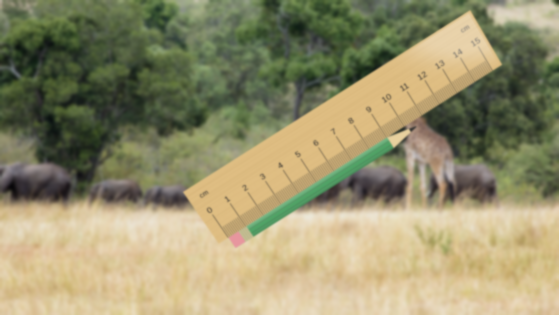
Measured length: 10.5,cm
